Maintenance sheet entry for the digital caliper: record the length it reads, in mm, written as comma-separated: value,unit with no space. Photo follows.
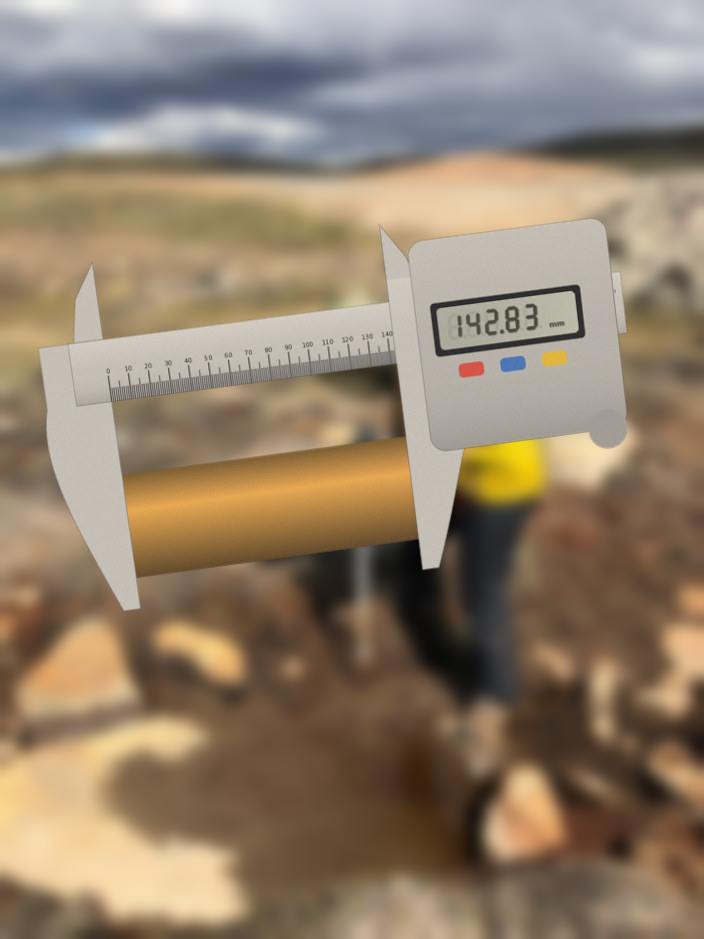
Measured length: 142.83,mm
